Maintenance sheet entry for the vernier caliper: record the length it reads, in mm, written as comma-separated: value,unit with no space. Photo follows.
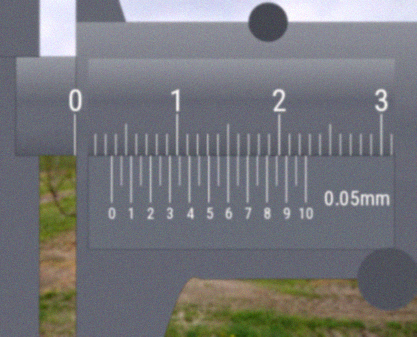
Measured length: 3.6,mm
